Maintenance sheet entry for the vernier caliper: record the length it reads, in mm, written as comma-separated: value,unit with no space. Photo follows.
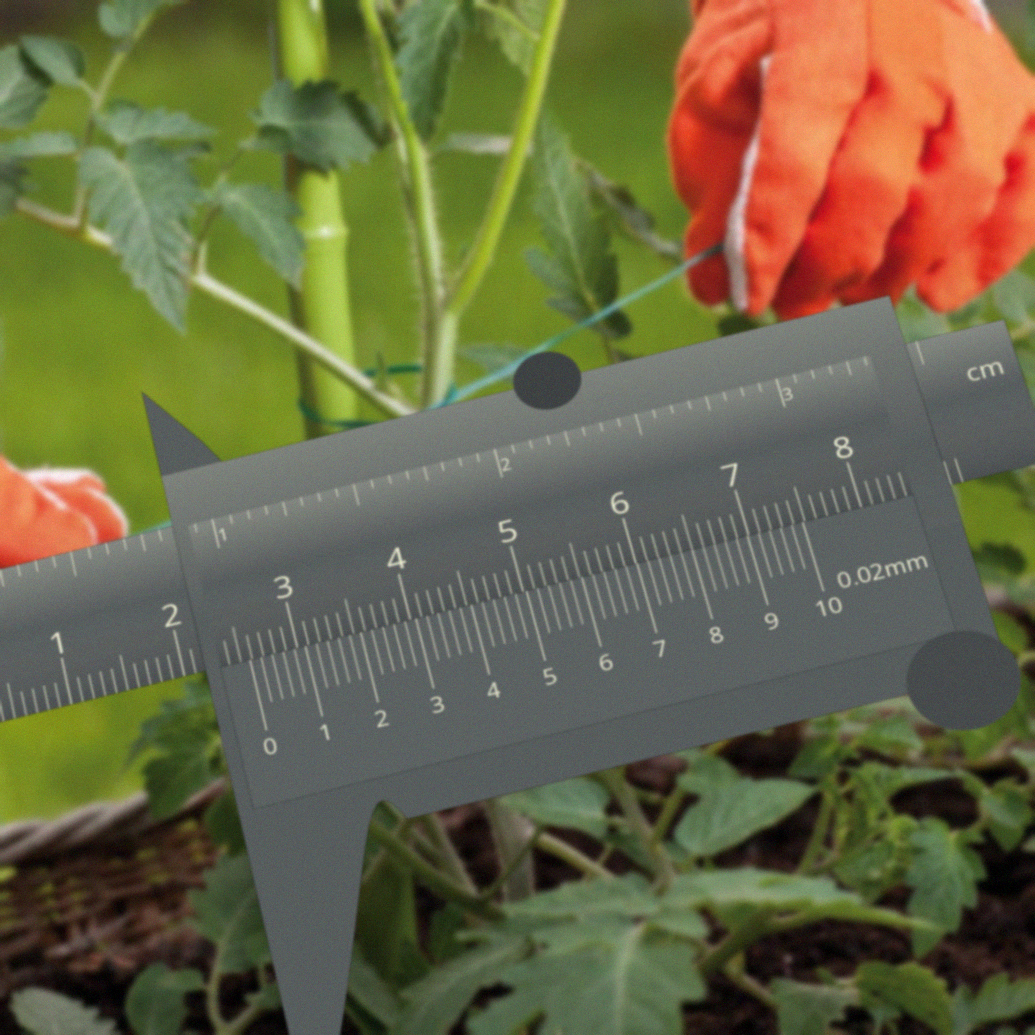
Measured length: 25.8,mm
